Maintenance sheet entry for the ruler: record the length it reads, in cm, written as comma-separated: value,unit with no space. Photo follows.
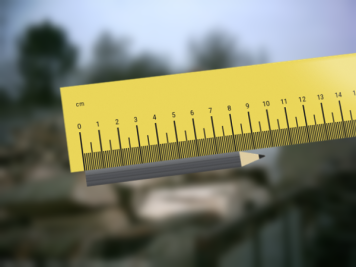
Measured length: 9.5,cm
